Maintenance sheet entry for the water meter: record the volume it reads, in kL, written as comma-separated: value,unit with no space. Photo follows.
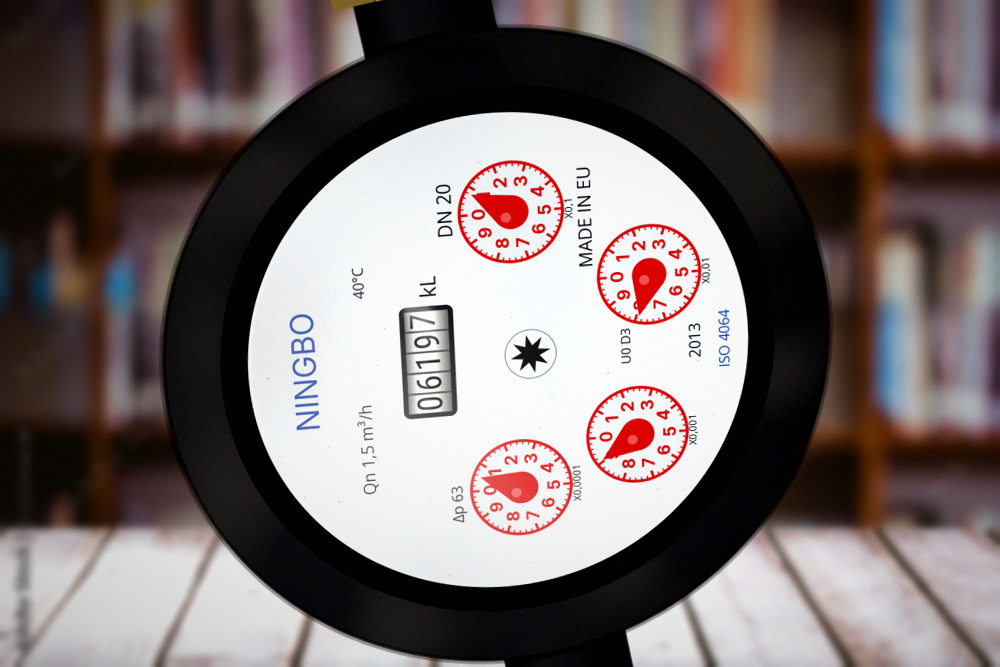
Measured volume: 6197.0790,kL
